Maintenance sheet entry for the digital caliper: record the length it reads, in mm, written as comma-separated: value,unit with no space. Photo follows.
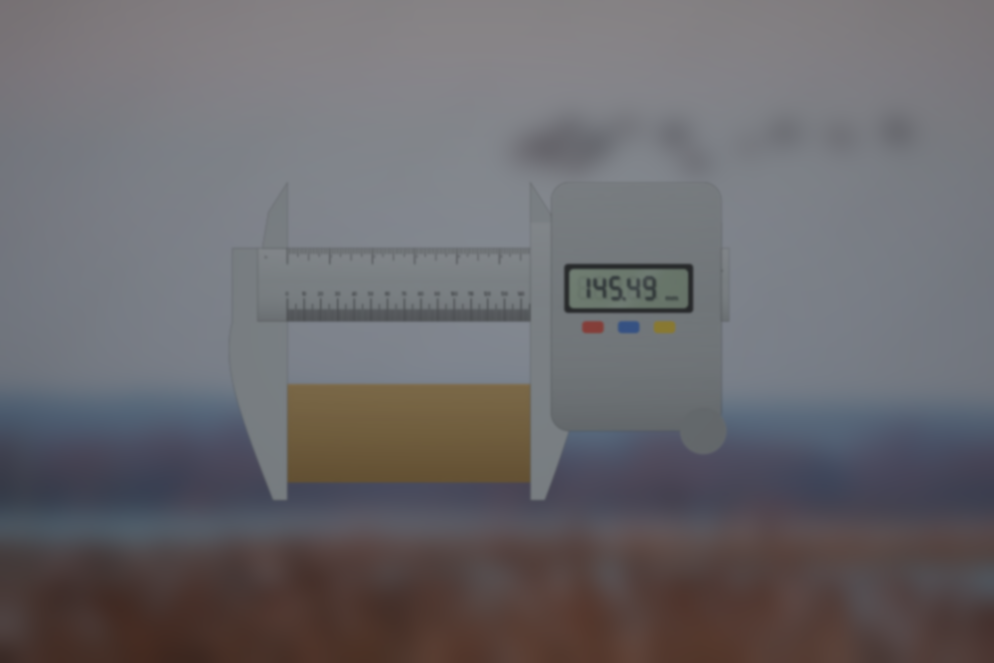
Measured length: 145.49,mm
